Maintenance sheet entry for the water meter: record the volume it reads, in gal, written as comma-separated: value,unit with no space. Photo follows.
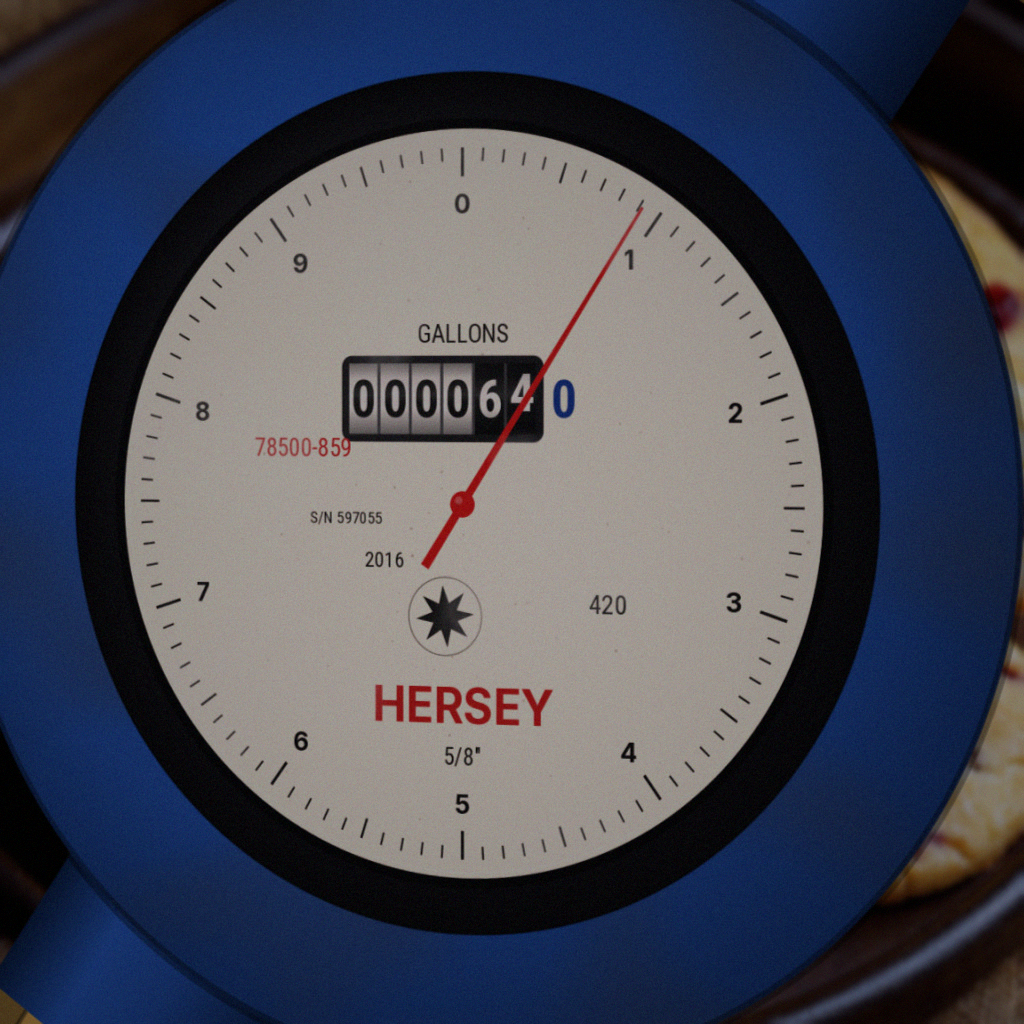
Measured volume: 640.9,gal
